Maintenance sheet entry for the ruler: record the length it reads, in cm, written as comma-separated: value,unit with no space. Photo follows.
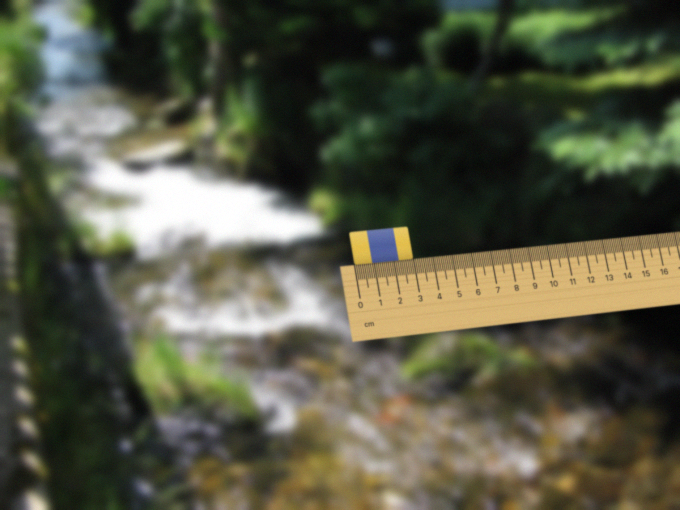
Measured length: 3,cm
